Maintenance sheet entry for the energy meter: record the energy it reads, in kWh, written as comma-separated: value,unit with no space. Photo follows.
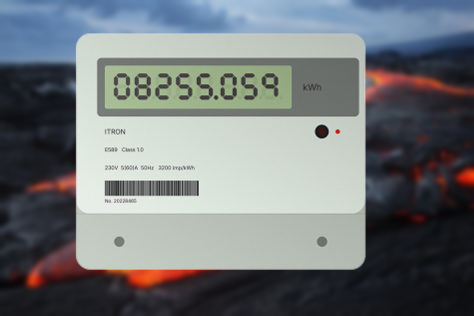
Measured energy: 8255.059,kWh
